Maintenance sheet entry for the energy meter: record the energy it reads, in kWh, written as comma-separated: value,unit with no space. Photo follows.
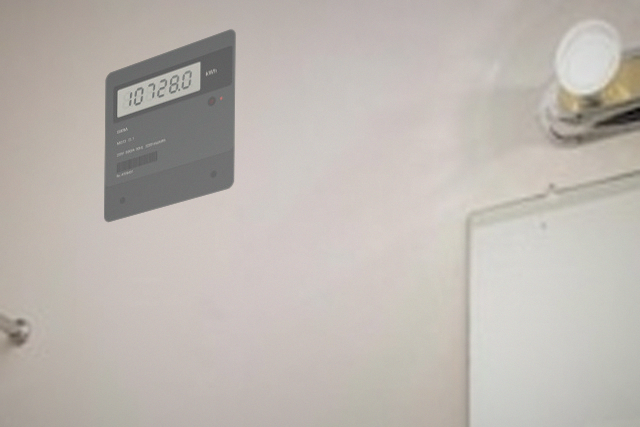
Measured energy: 10728.0,kWh
